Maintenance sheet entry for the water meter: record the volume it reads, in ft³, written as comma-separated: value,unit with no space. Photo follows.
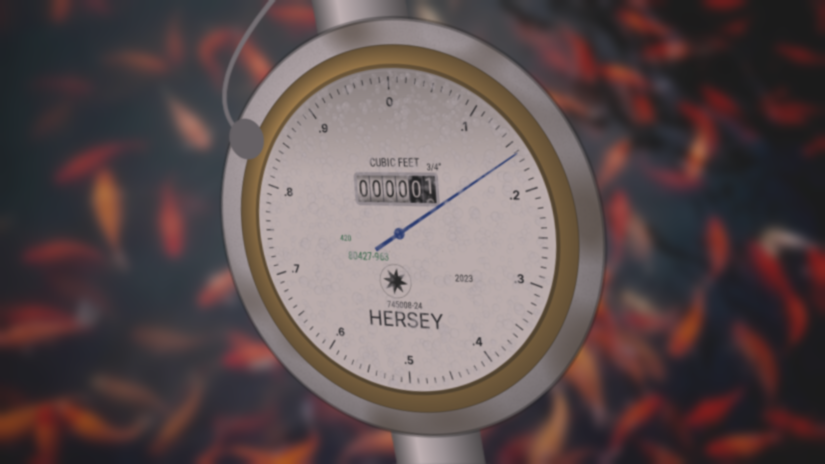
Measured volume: 1.16,ft³
